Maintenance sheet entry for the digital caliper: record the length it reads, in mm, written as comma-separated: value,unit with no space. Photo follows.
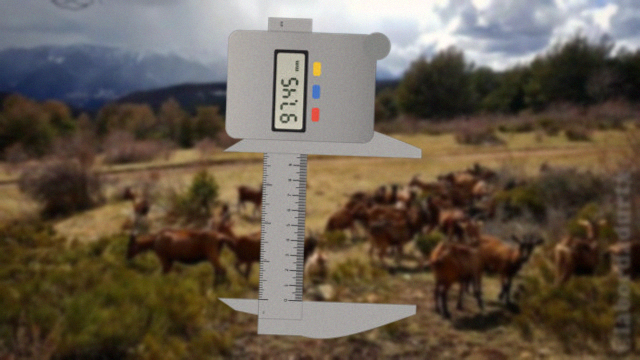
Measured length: 97.45,mm
